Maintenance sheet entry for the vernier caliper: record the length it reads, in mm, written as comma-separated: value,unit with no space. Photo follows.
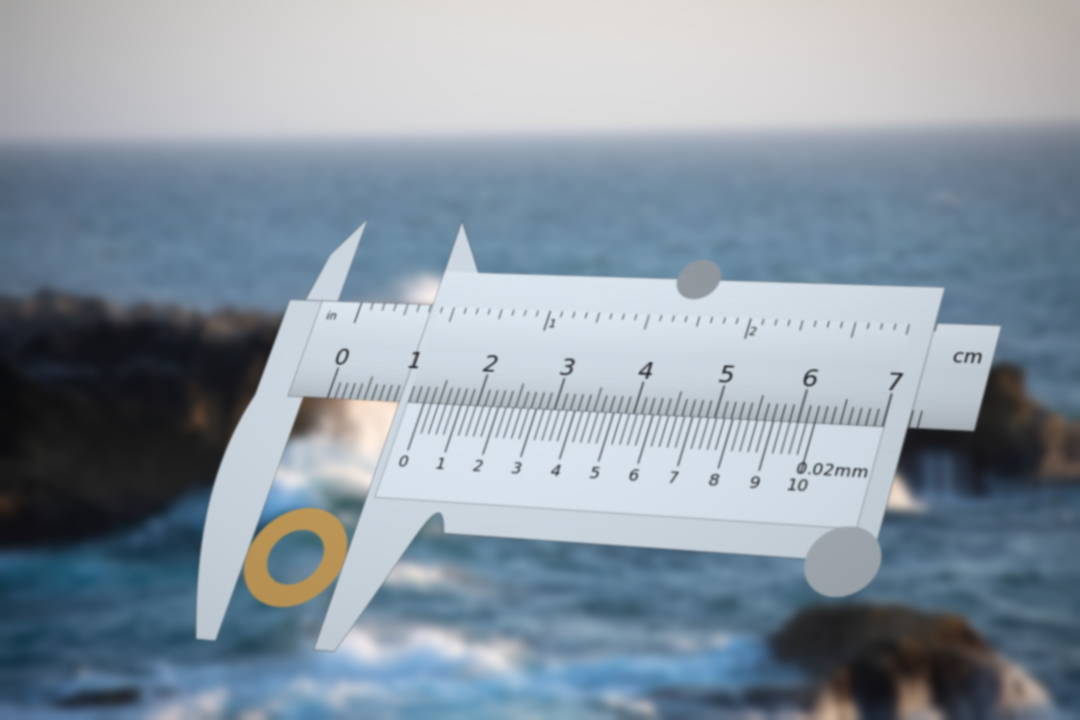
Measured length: 13.0,mm
